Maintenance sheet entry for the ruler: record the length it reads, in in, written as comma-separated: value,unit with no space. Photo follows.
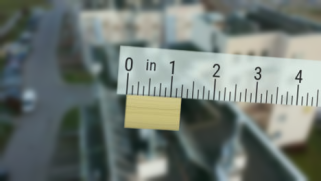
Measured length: 1.25,in
